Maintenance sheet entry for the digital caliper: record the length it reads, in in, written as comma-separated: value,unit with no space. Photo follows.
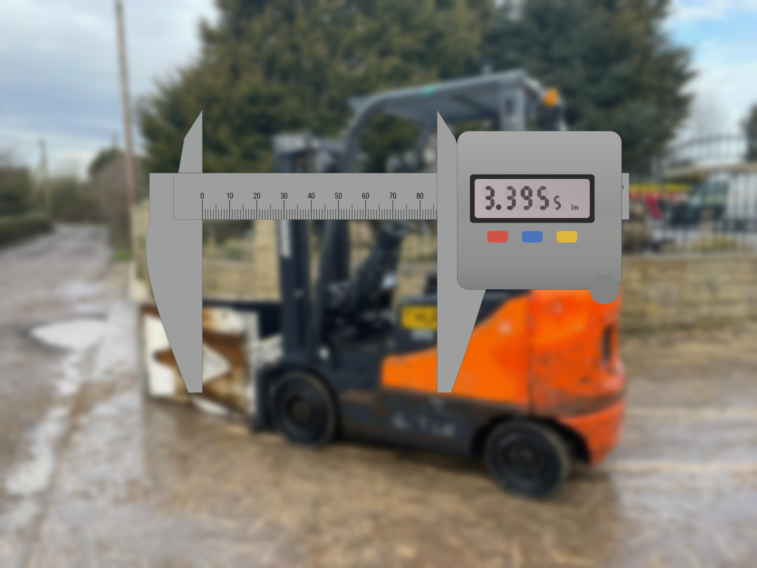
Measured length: 3.3955,in
